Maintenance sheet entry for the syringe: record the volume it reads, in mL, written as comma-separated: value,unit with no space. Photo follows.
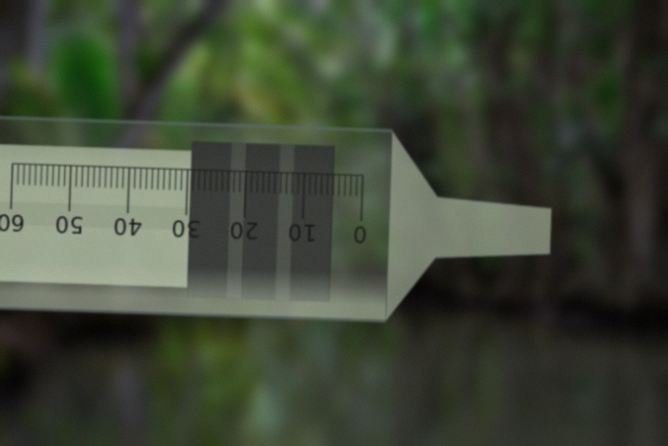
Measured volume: 5,mL
